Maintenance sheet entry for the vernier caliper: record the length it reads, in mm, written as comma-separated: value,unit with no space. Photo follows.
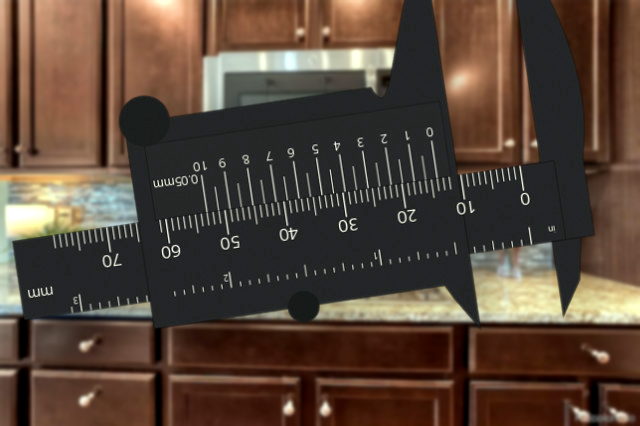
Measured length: 14.0,mm
